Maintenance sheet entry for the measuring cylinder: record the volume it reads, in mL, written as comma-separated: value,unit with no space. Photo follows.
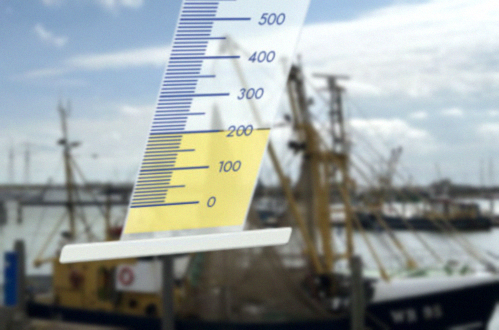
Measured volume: 200,mL
